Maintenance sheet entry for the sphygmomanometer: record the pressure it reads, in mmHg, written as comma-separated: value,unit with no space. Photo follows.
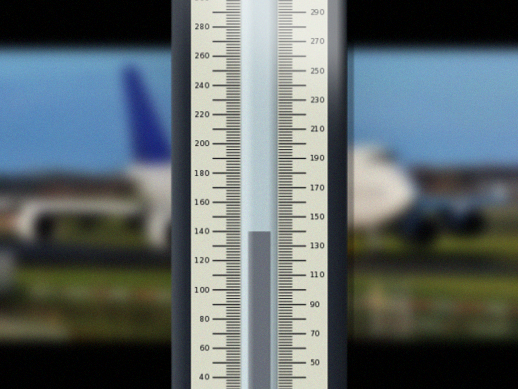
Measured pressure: 140,mmHg
